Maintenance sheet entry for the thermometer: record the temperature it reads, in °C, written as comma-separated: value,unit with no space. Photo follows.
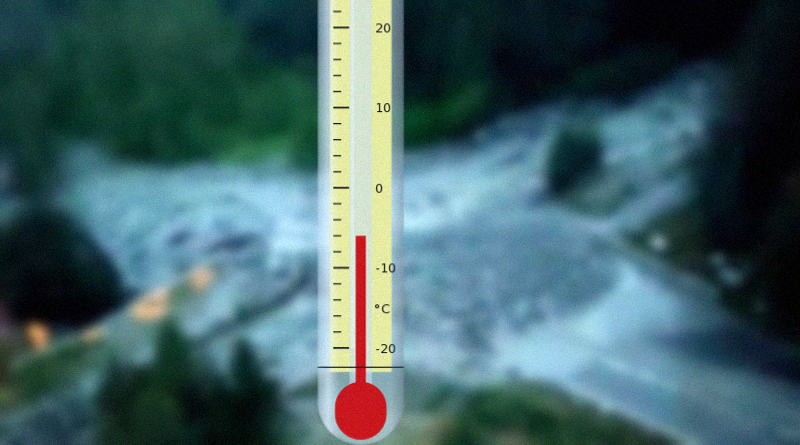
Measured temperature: -6,°C
